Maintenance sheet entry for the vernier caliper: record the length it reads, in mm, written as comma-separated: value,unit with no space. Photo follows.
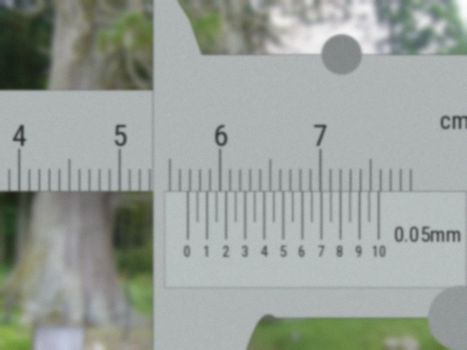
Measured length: 56.8,mm
